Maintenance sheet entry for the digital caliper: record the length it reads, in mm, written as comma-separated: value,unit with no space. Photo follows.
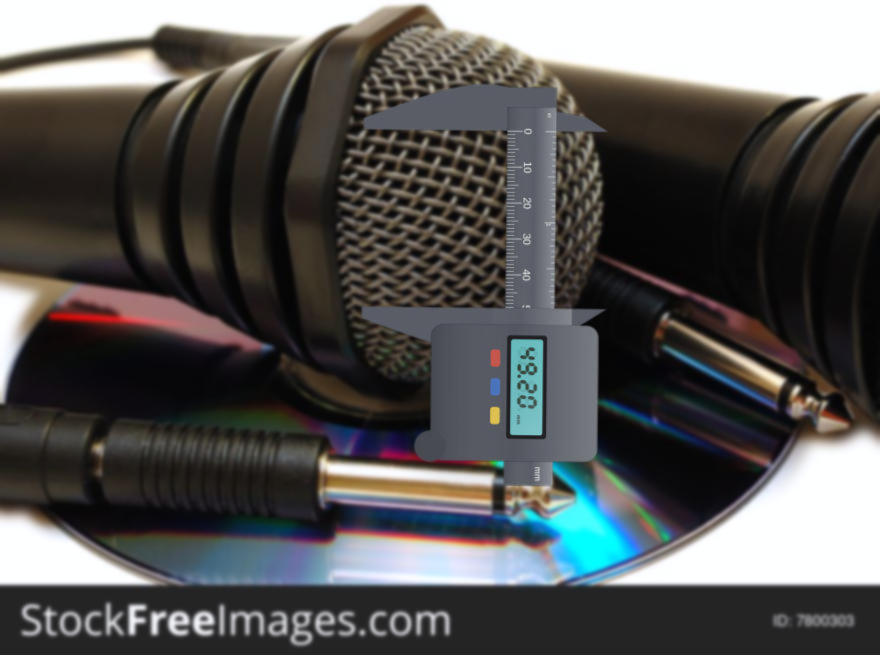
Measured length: 49.20,mm
